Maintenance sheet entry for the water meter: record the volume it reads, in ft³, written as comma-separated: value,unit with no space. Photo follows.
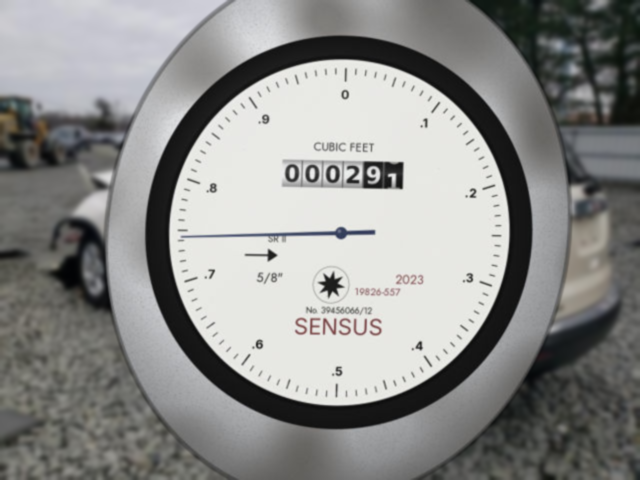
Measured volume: 290.74,ft³
